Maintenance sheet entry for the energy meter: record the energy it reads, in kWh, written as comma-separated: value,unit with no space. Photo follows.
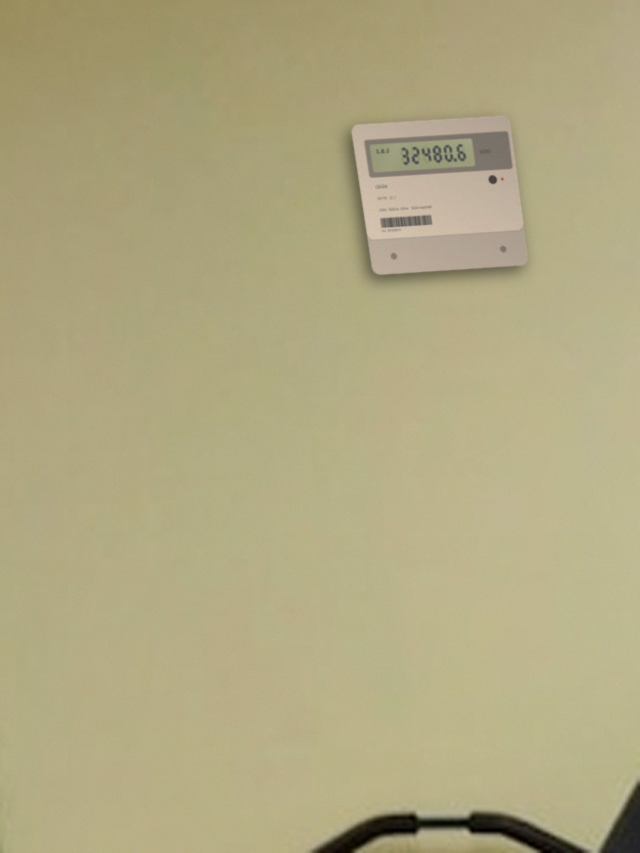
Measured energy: 32480.6,kWh
